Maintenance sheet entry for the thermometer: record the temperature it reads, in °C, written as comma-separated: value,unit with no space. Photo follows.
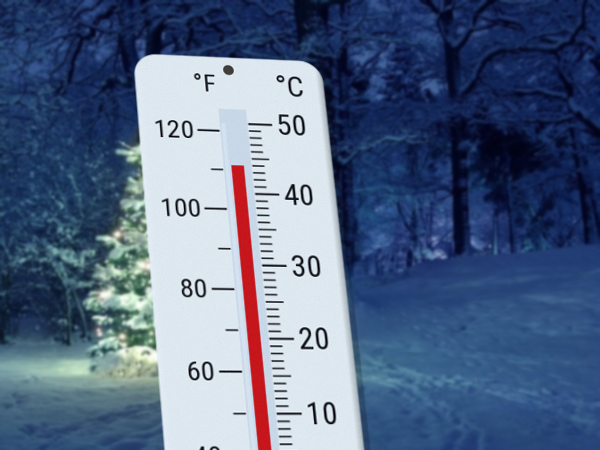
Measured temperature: 44,°C
